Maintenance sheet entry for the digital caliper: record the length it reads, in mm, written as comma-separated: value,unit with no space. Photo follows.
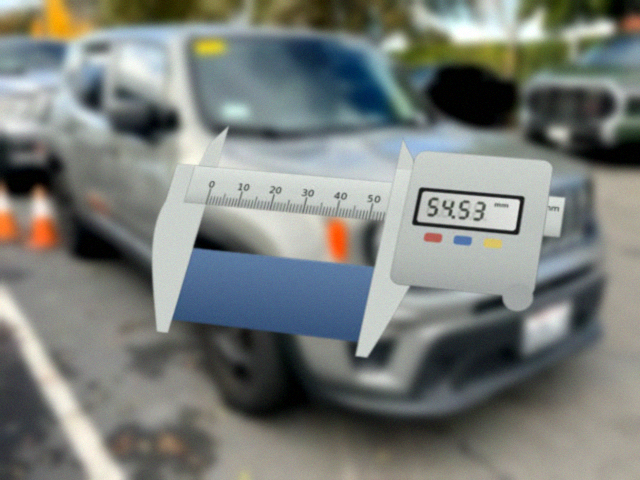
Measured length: 54.53,mm
